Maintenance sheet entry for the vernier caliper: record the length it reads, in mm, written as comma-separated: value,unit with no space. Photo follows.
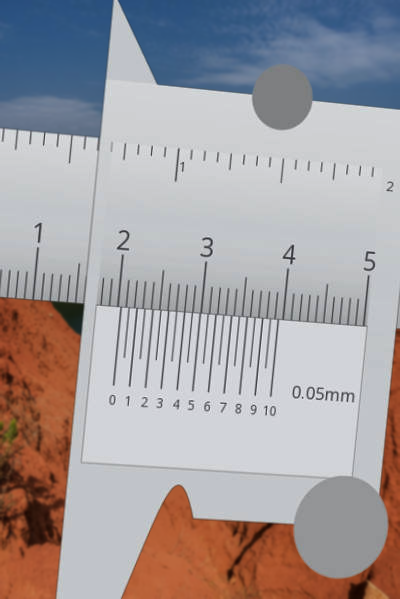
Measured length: 20.4,mm
